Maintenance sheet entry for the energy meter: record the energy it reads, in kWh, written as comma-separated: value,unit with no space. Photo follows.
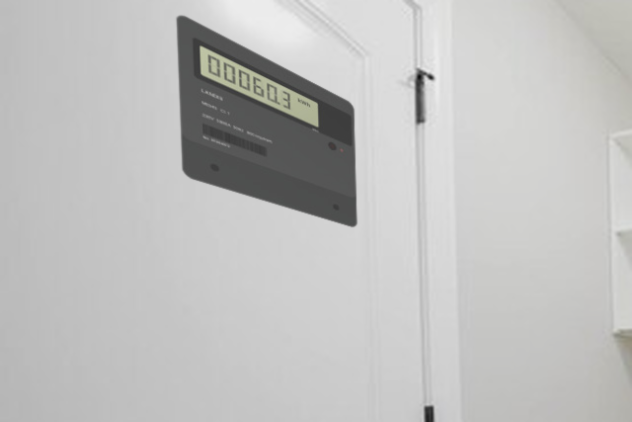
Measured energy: 60.3,kWh
